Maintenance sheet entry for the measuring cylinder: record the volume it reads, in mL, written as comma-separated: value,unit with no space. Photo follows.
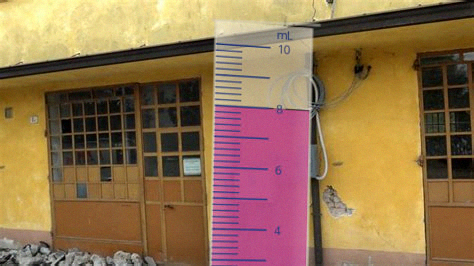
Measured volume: 8,mL
